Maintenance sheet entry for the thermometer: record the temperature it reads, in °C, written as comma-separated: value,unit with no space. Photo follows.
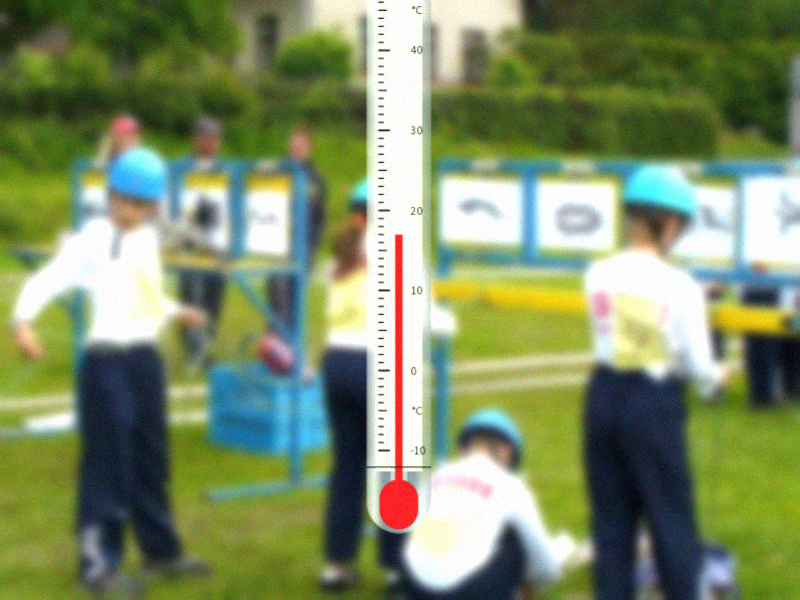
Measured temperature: 17,°C
